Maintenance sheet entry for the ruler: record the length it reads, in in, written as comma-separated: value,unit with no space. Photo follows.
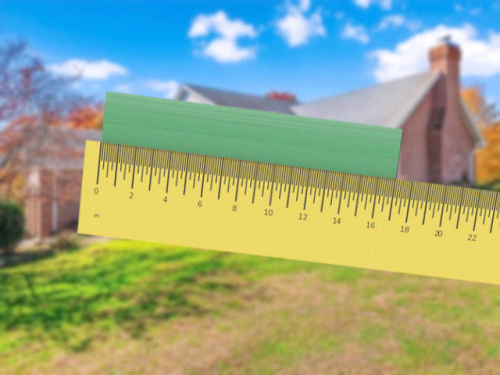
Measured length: 17,in
